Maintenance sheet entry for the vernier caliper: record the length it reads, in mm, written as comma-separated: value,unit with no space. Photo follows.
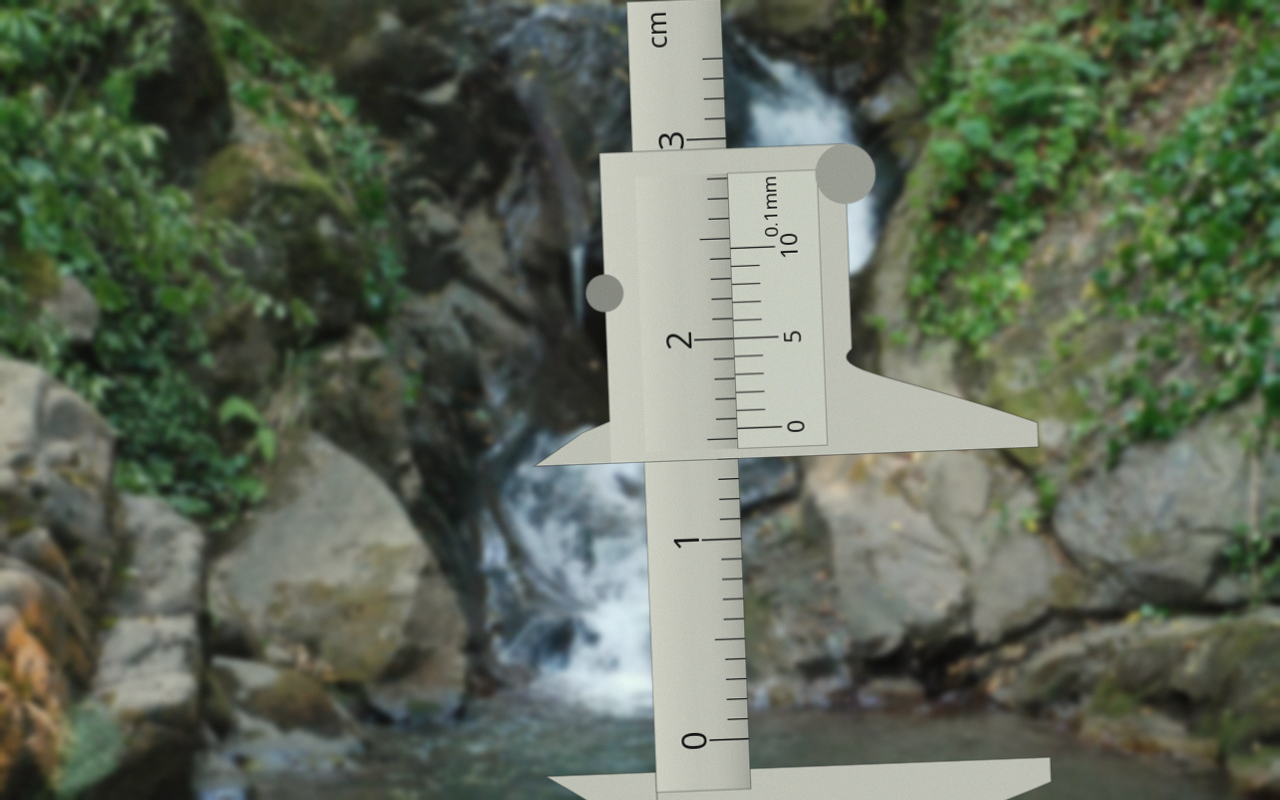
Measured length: 15.5,mm
